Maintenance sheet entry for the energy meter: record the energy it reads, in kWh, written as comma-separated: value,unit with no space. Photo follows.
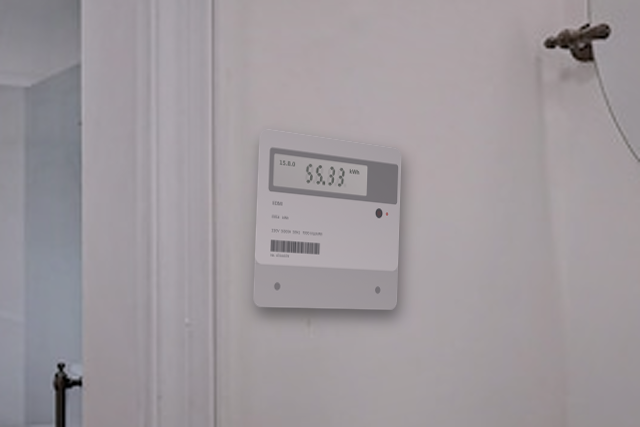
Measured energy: 55.33,kWh
